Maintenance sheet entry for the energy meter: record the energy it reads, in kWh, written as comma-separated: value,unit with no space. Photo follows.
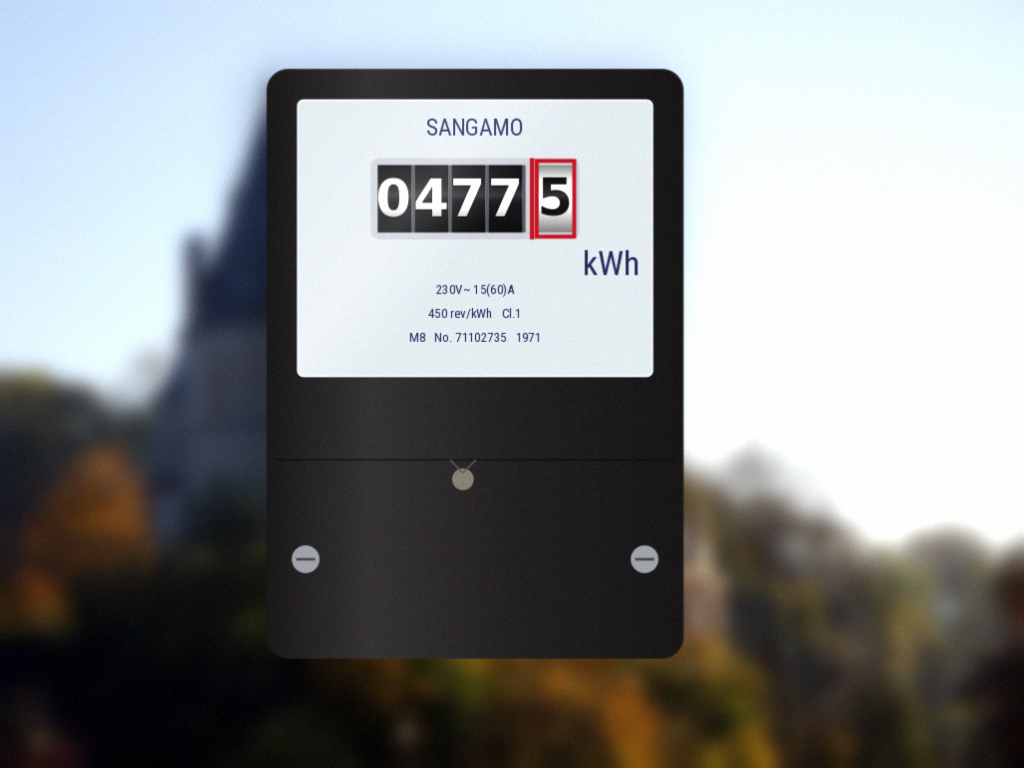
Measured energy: 477.5,kWh
